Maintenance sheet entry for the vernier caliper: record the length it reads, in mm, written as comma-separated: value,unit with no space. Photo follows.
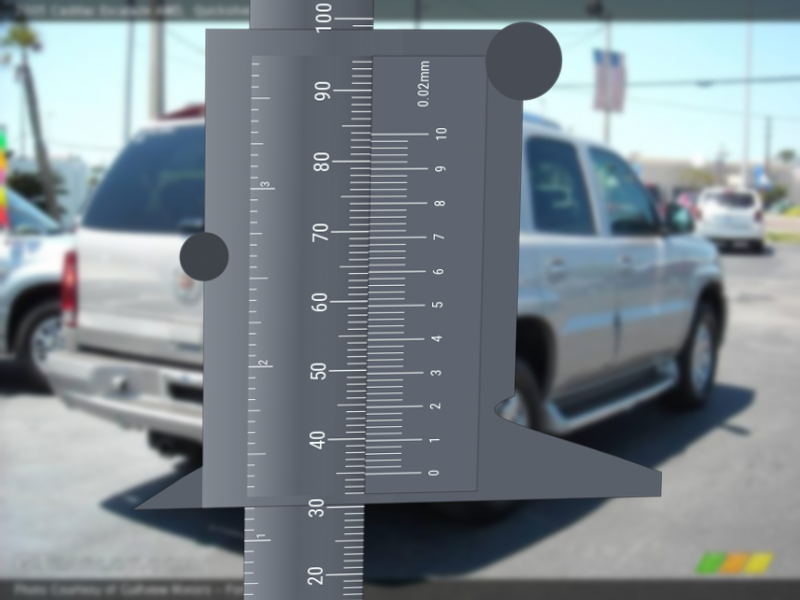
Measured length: 34.8,mm
